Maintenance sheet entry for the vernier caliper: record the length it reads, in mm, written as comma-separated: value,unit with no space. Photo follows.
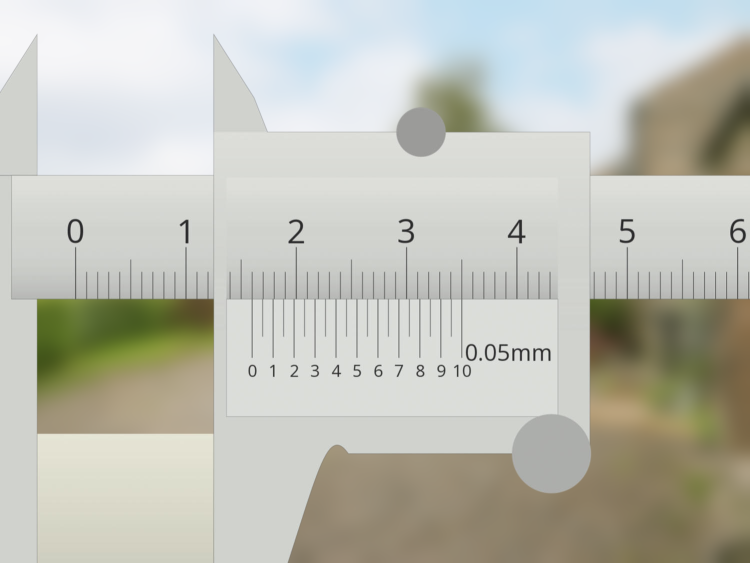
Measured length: 16.0,mm
